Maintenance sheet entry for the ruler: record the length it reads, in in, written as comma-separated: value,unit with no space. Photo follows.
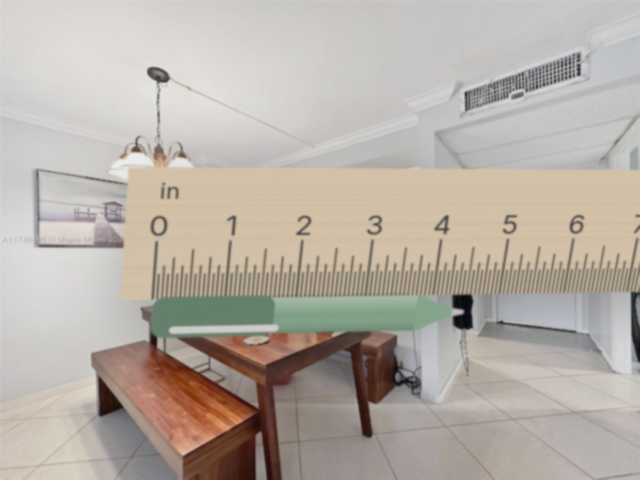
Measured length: 4.5,in
